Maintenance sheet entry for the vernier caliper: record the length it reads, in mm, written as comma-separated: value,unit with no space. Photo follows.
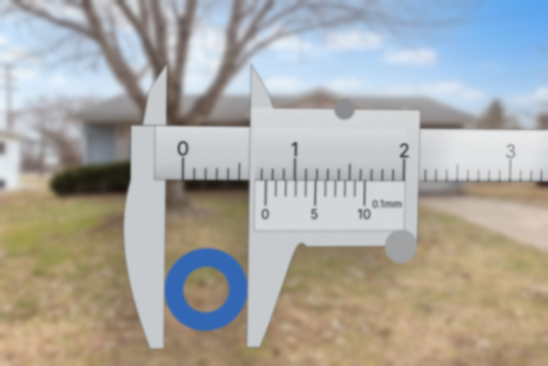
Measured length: 7.4,mm
